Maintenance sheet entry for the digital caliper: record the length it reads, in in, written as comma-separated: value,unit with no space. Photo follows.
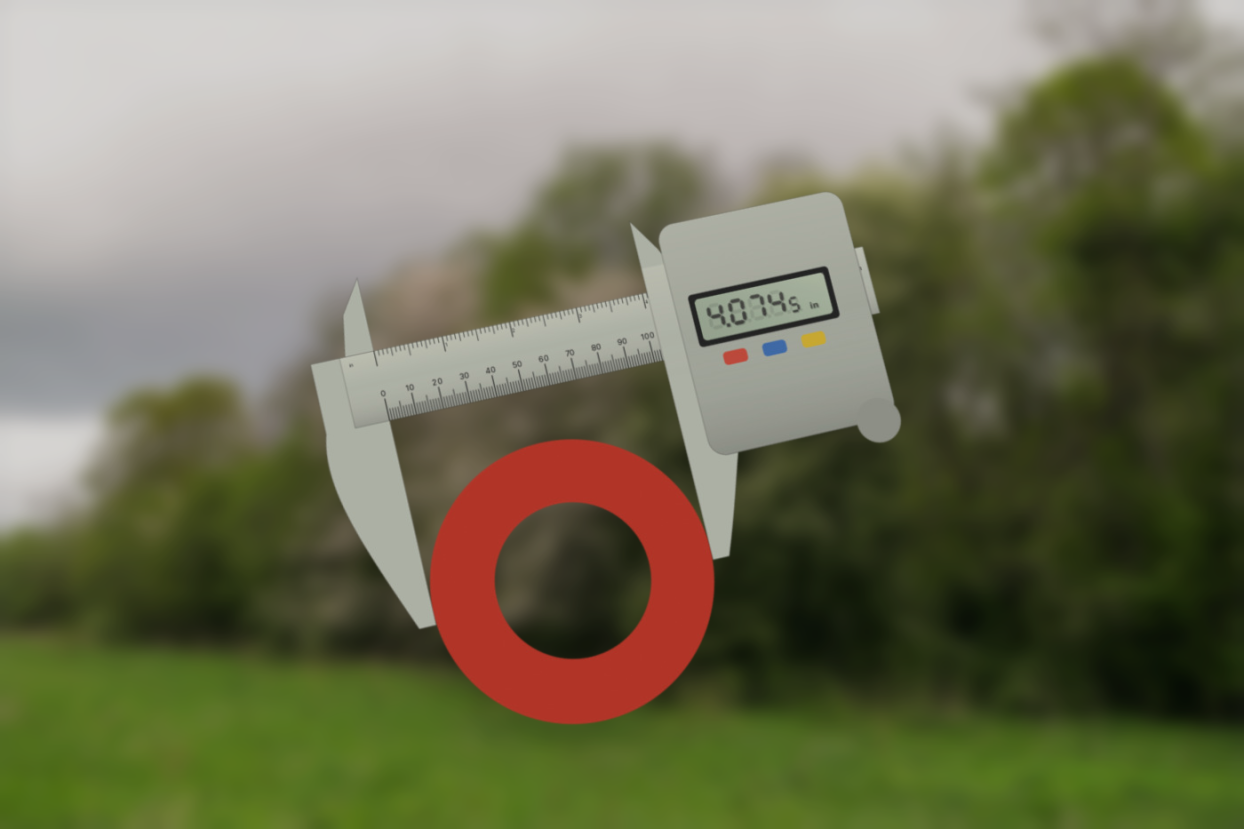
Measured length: 4.0745,in
